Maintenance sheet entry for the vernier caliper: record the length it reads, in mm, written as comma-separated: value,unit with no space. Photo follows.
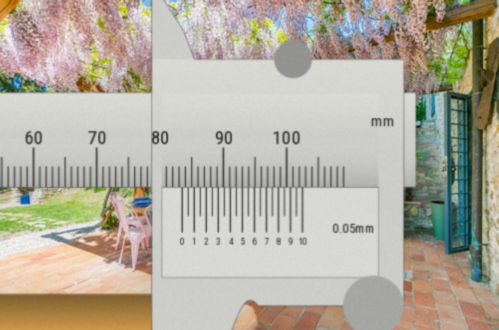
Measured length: 83.5,mm
